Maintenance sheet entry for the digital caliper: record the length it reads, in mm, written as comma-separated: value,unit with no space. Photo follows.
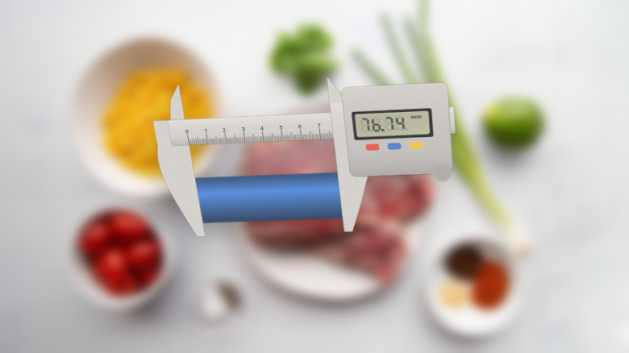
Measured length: 76.74,mm
